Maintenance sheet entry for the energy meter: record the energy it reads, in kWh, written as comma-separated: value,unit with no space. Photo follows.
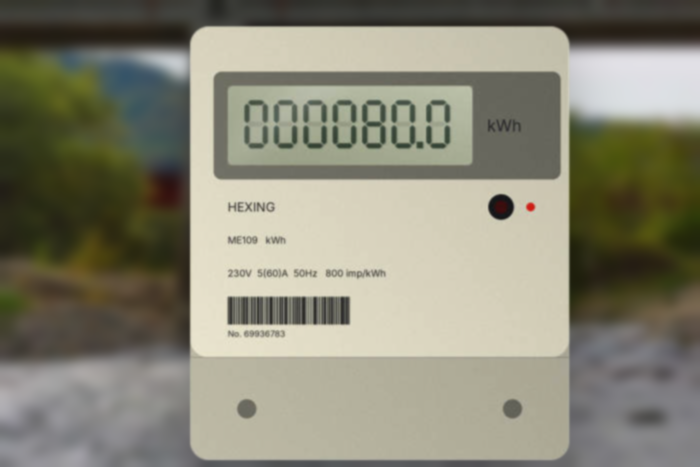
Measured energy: 80.0,kWh
